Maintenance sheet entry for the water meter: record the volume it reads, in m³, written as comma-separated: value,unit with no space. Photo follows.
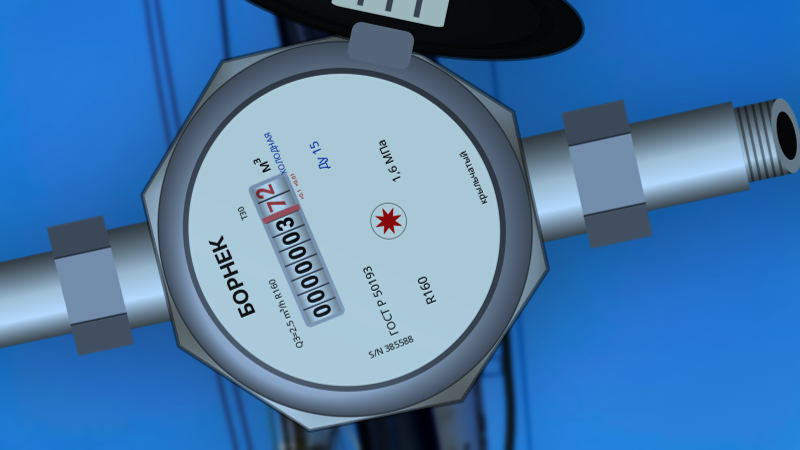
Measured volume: 3.72,m³
